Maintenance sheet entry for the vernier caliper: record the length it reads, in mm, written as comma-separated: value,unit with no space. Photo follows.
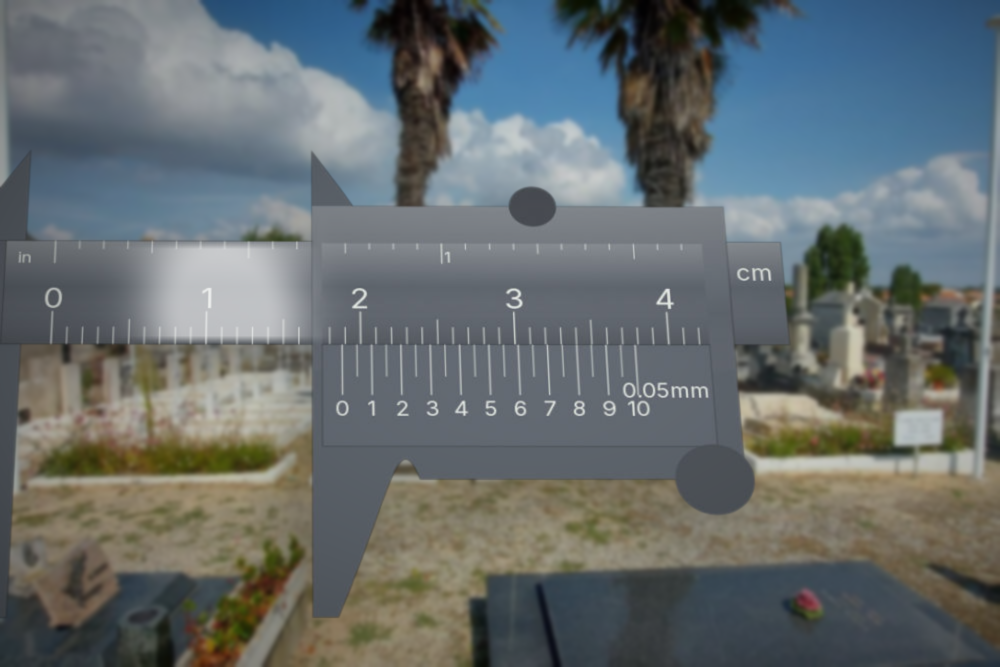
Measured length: 18.8,mm
